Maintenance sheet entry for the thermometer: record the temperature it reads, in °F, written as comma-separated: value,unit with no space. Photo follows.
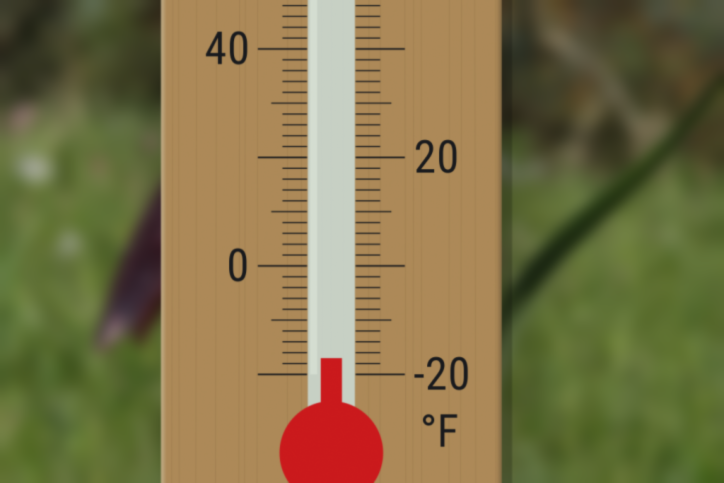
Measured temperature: -17,°F
